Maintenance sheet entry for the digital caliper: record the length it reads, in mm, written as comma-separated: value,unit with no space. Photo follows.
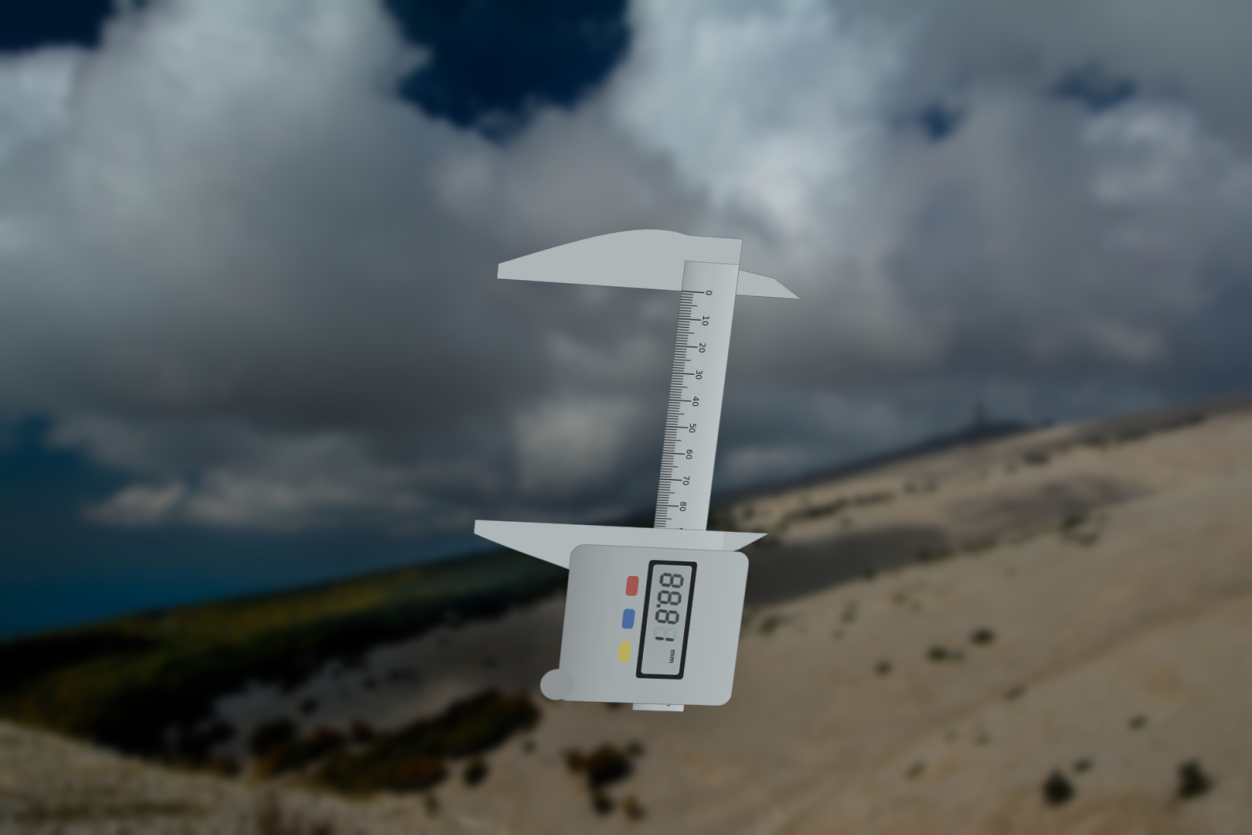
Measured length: 88.81,mm
